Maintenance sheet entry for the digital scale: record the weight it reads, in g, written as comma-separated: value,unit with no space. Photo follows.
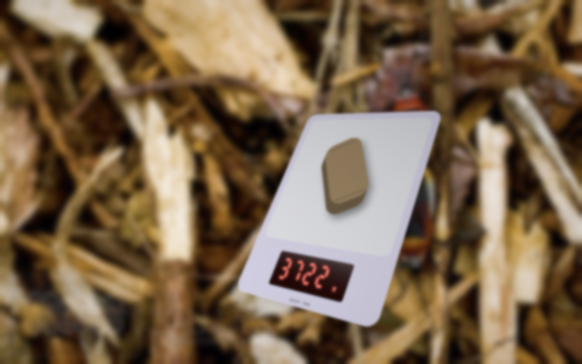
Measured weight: 3722,g
